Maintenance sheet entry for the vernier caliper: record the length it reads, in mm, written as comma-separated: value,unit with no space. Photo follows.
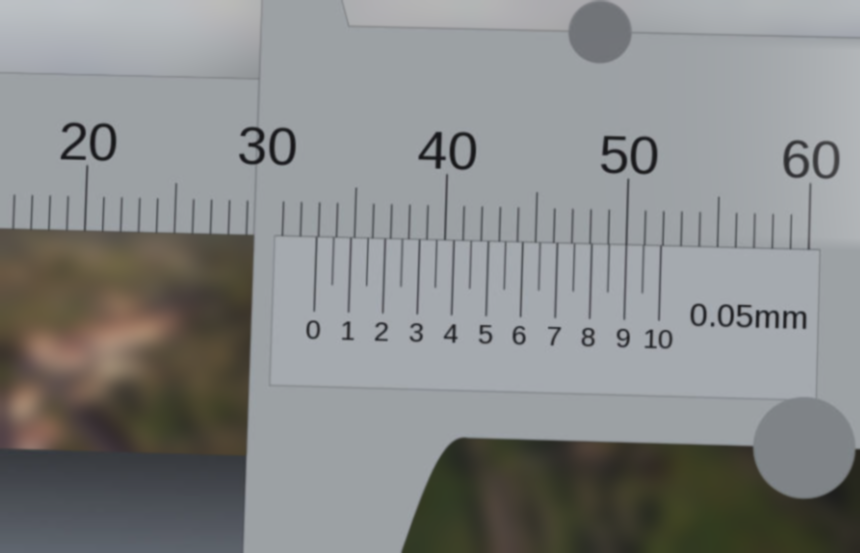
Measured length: 32.9,mm
